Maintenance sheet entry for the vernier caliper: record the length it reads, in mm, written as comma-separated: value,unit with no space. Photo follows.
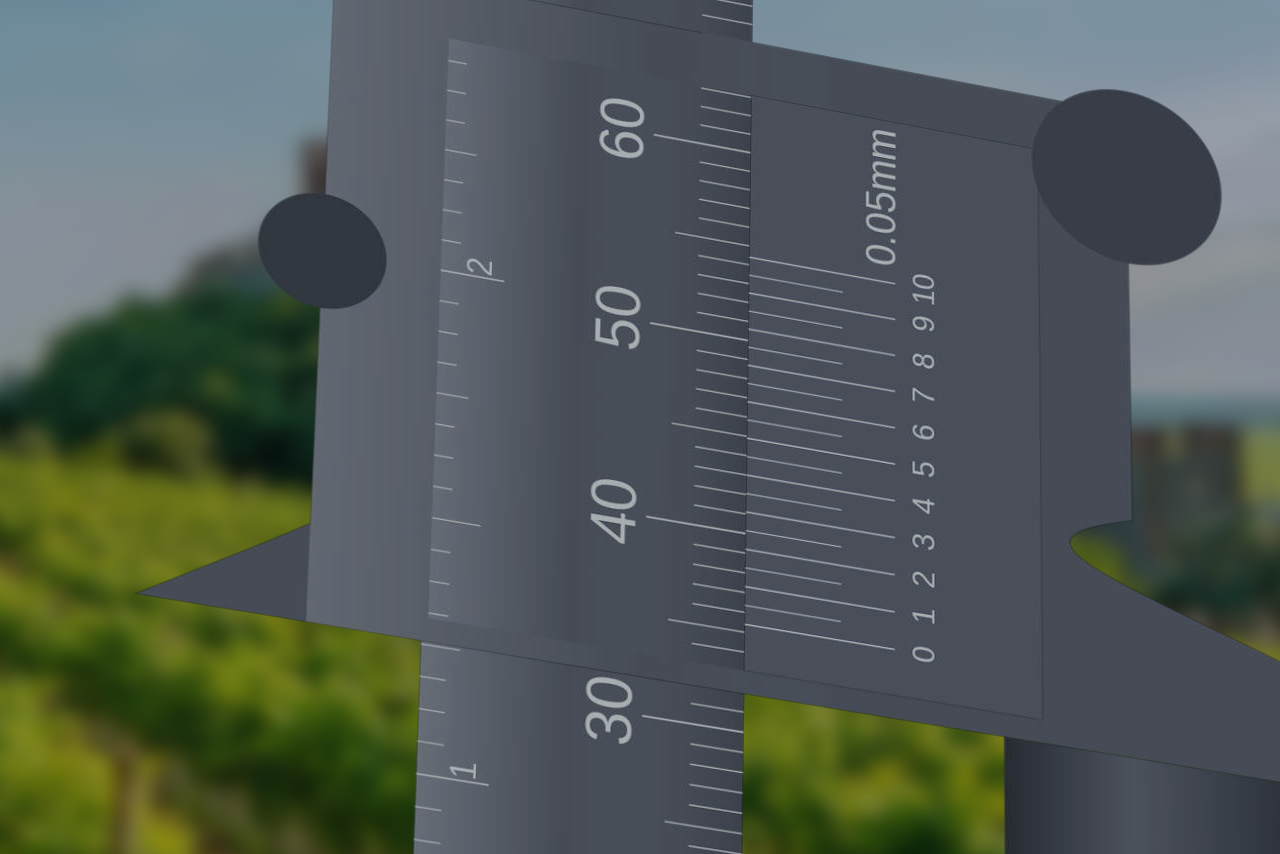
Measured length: 35.4,mm
